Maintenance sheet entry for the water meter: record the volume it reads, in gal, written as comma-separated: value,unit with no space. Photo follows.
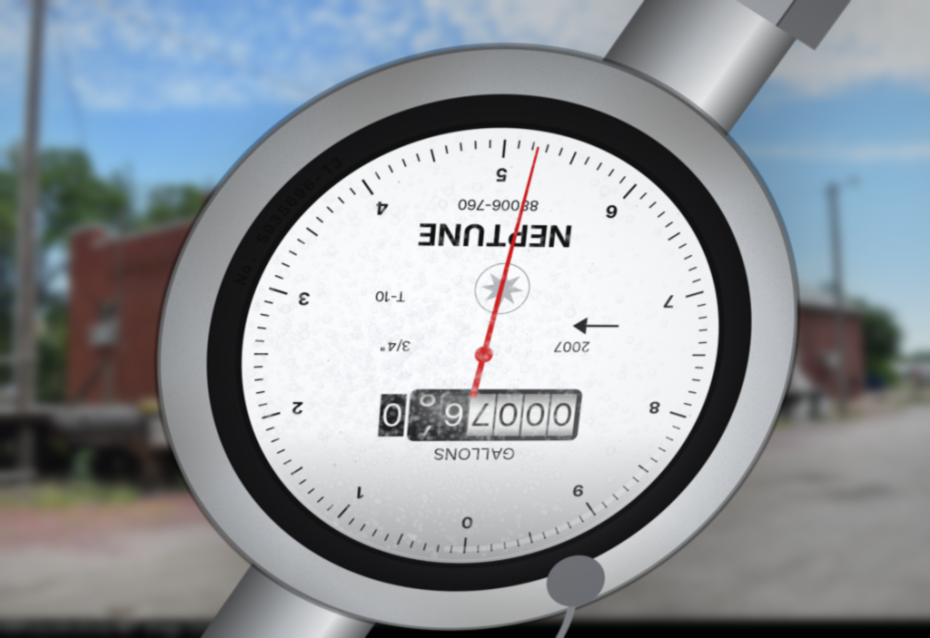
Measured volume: 7675.2,gal
